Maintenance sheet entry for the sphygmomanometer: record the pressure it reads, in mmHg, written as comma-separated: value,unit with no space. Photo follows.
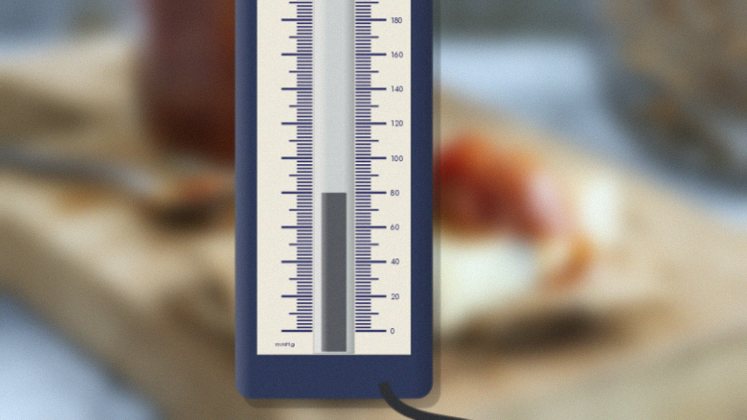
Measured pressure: 80,mmHg
